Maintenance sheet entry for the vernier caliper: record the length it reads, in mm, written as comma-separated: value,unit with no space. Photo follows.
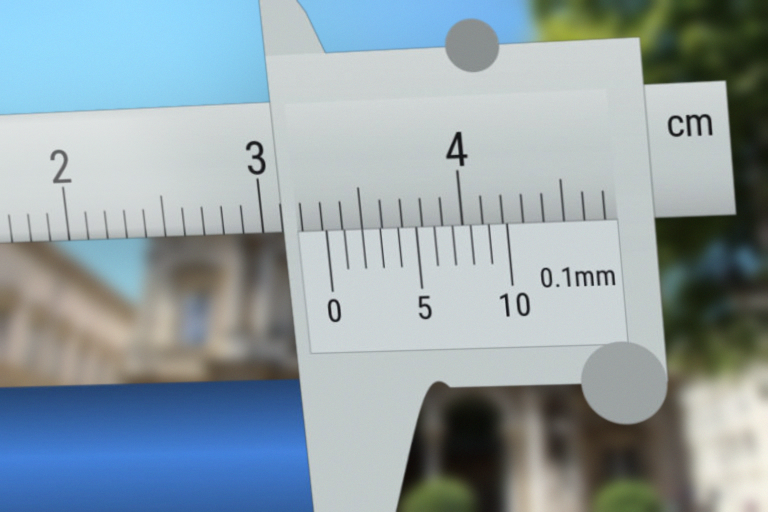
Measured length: 33.2,mm
